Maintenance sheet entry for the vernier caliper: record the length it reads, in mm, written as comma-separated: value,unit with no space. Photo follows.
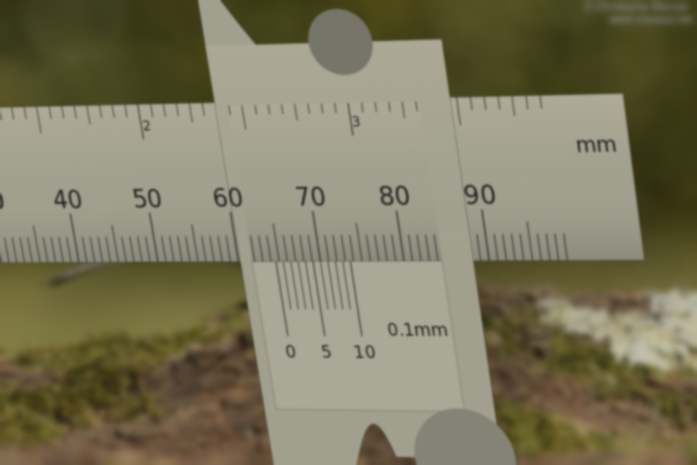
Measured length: 64.6,mm
